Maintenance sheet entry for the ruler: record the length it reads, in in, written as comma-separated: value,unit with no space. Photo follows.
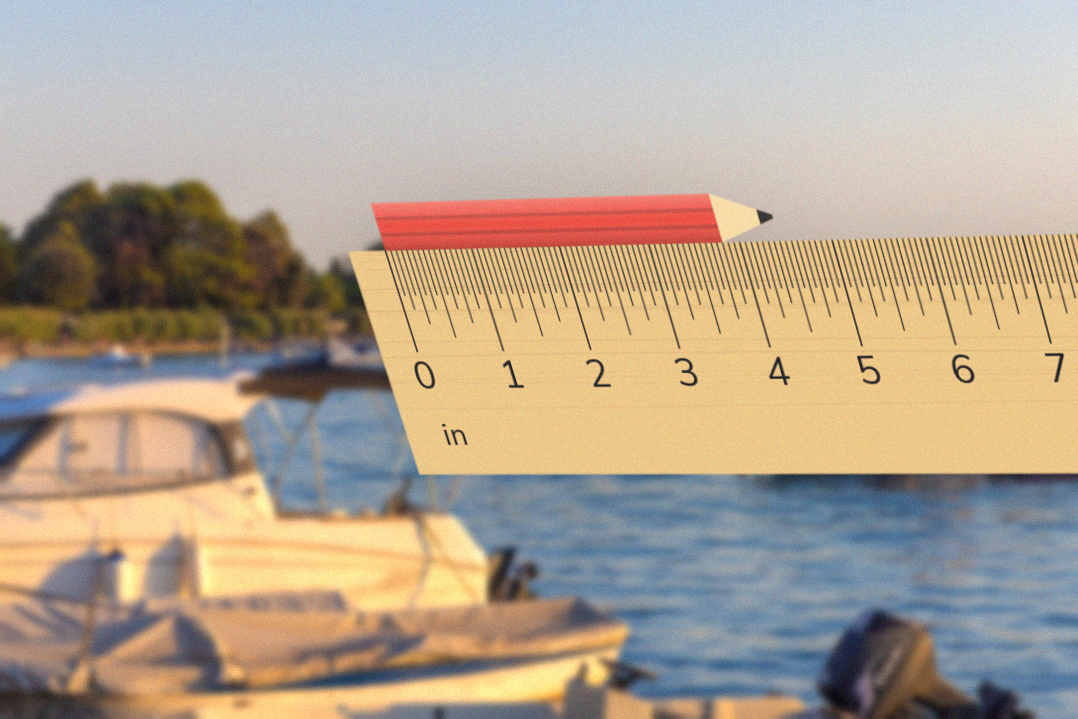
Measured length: 4.4375,in
